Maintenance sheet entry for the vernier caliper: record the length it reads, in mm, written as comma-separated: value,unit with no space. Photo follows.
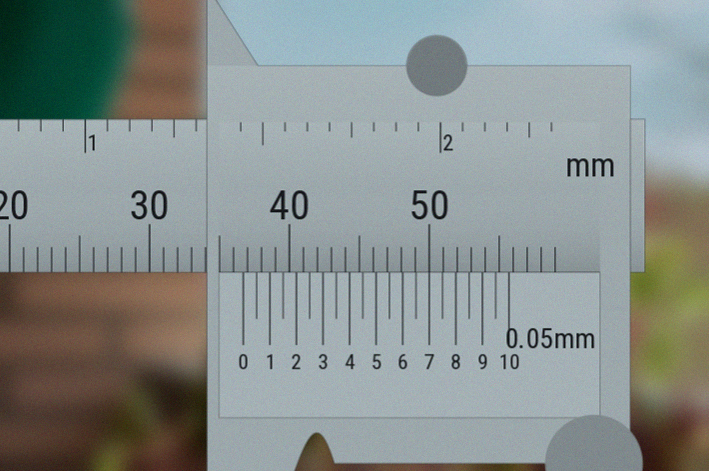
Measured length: 36.7,mm
